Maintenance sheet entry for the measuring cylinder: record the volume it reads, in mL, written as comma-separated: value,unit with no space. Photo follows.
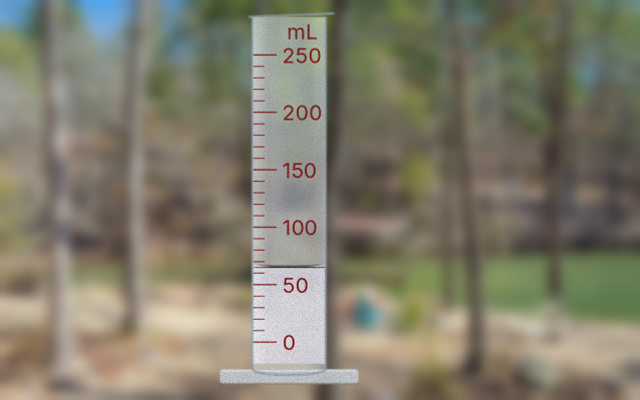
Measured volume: 65,mL
